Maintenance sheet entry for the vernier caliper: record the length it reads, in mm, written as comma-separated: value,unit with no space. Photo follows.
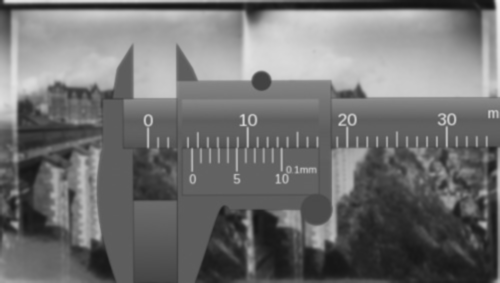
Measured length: 4.4,mm
